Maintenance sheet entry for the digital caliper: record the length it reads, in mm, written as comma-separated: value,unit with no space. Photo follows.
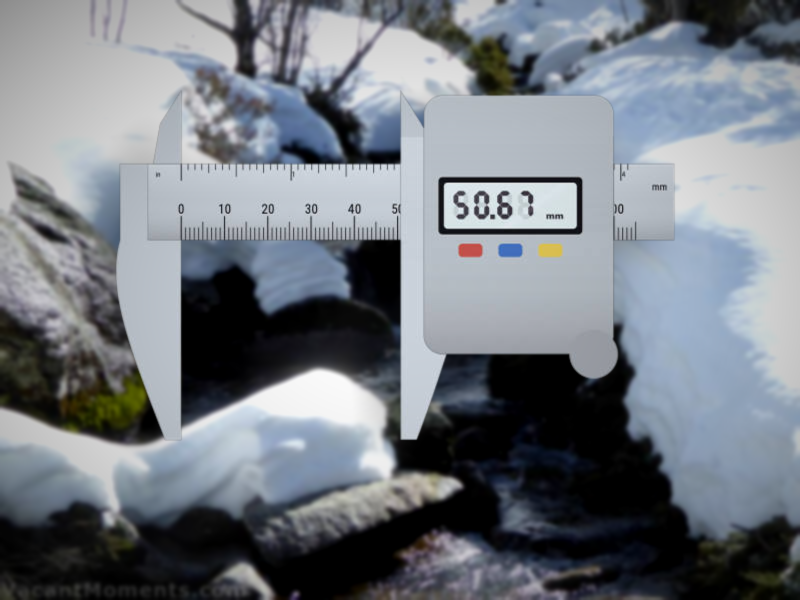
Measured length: 50.67,mm
